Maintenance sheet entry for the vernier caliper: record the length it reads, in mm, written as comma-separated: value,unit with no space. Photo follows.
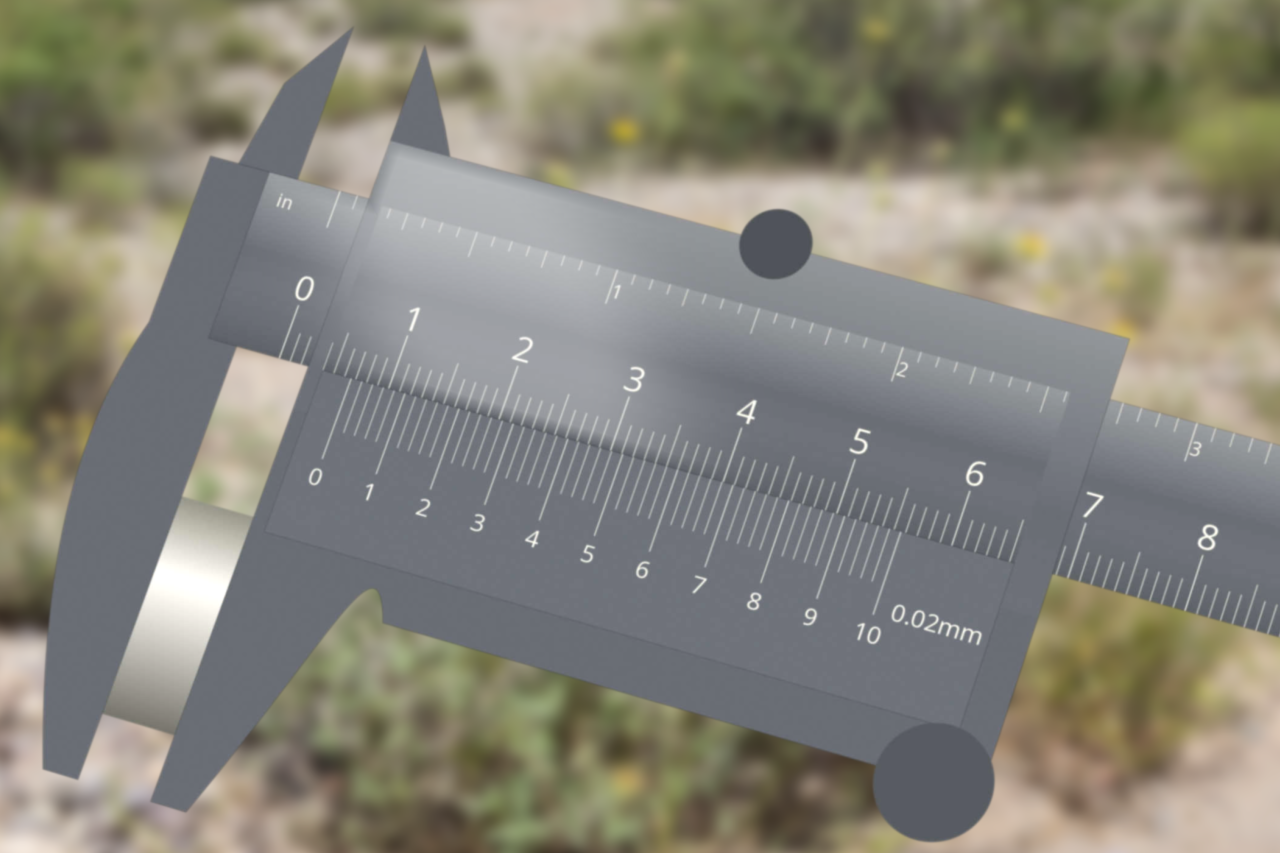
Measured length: 6.6,mm
